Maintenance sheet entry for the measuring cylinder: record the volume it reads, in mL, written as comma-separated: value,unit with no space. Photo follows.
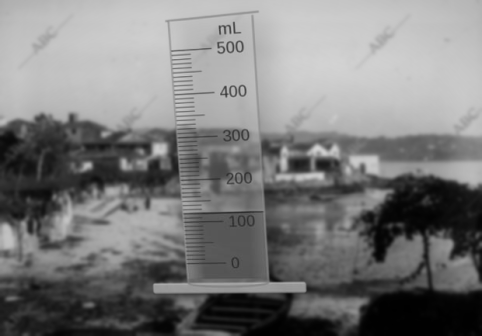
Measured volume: 120,mL
